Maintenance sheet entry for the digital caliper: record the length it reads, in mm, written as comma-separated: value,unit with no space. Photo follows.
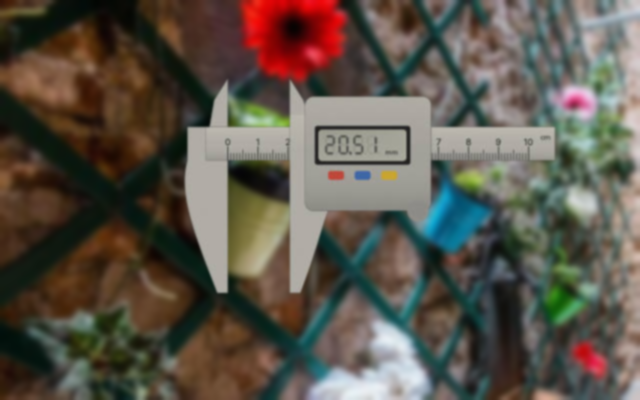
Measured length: 20.51,mm
